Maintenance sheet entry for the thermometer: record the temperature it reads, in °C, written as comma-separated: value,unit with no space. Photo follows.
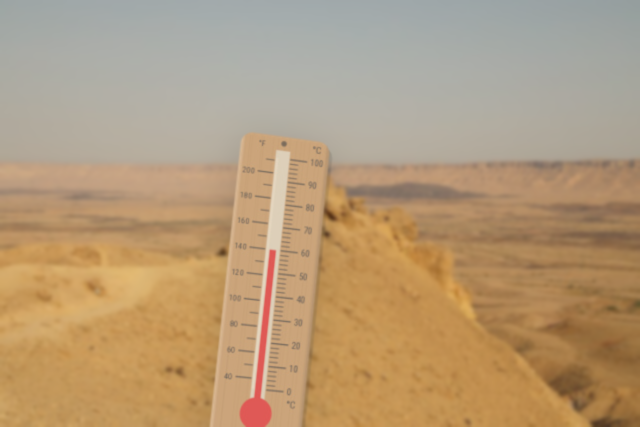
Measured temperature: 60,°C
